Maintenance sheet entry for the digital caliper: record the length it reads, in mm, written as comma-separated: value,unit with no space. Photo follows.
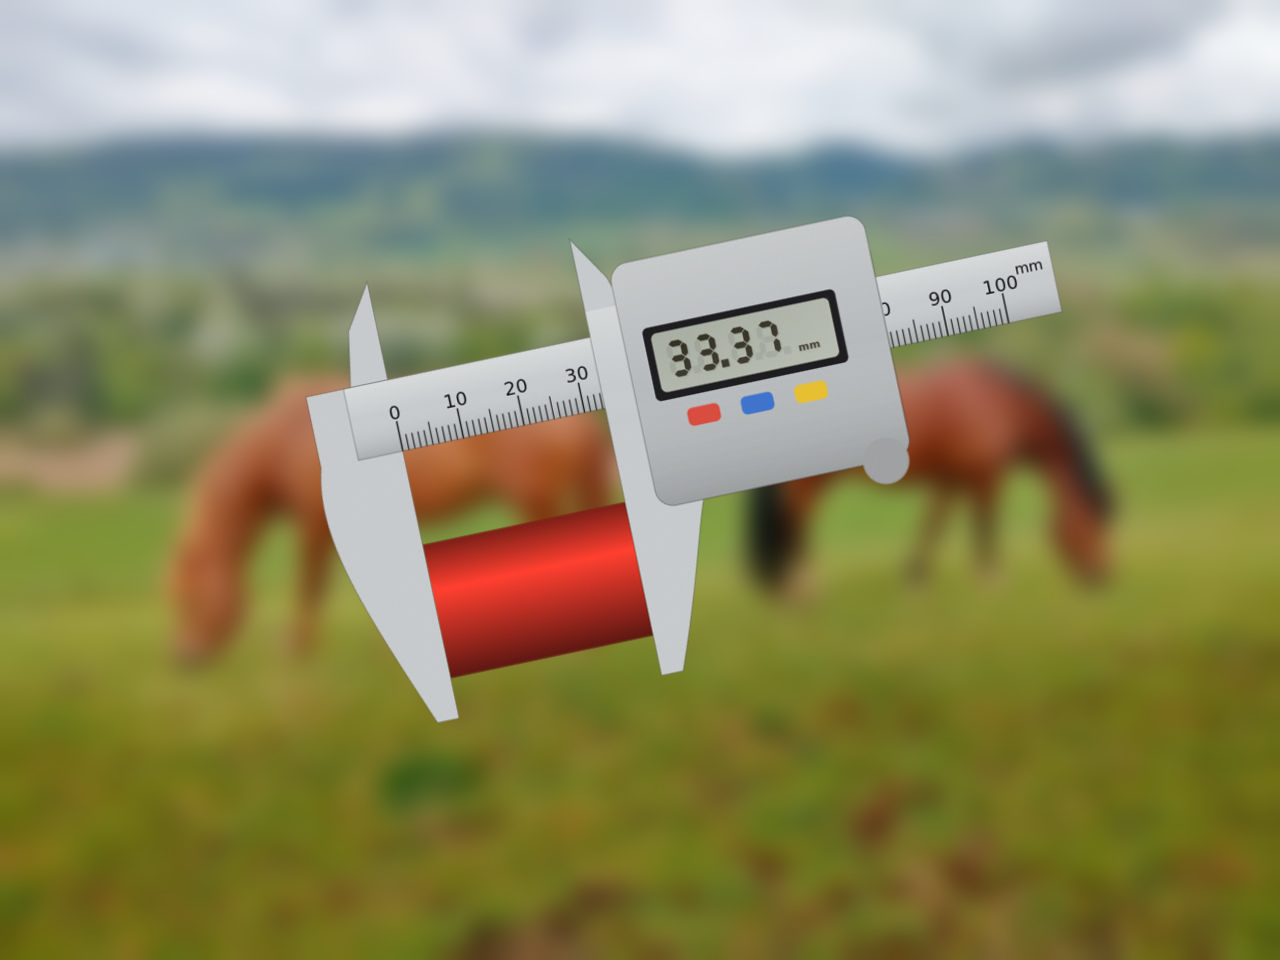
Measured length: 33.37,mm
